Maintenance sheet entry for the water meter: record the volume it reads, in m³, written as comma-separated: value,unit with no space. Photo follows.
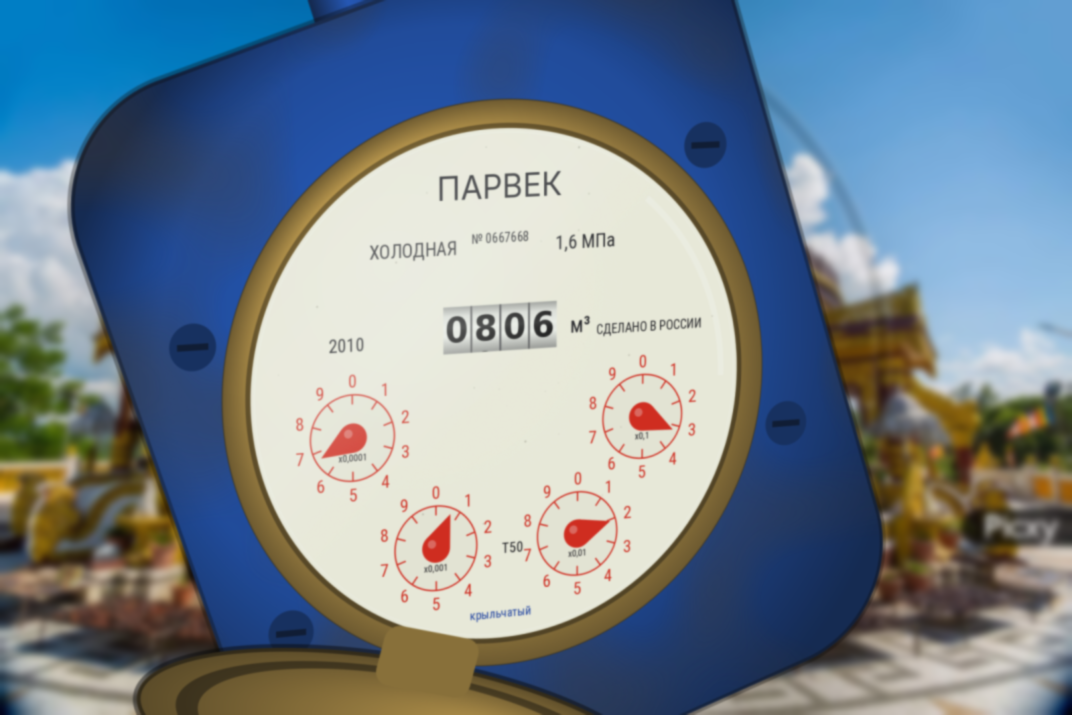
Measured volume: 806.3206,m³
